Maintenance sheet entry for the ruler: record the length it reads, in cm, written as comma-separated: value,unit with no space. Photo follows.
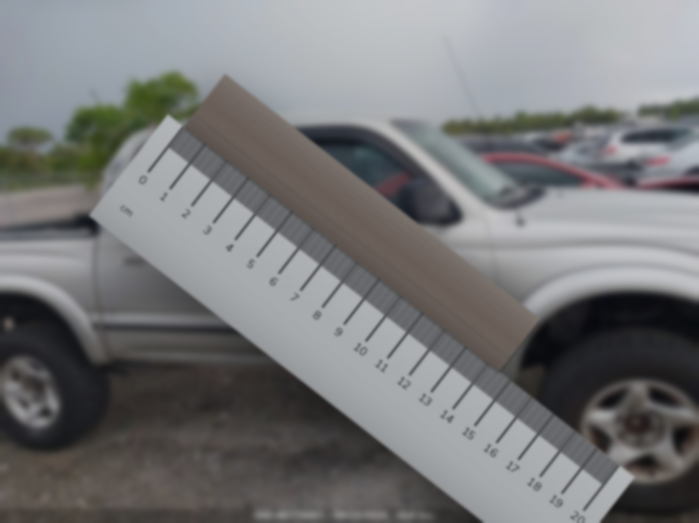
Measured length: 14.5,cm
